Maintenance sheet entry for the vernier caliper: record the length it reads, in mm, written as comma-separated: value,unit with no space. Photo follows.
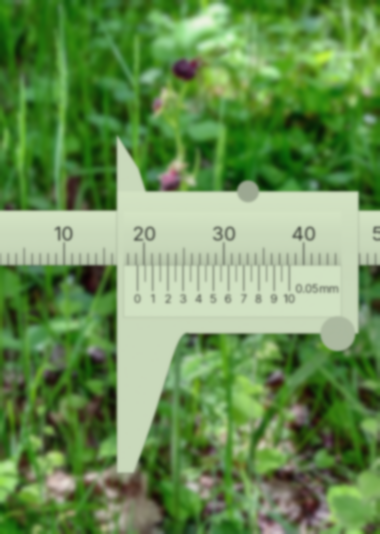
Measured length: 19.2,mm
